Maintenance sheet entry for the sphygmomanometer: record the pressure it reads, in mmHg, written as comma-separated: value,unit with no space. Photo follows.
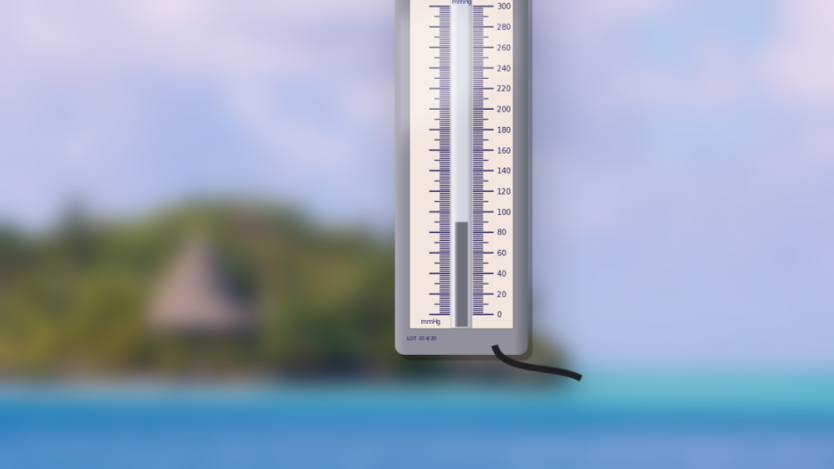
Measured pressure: 90,mmHg
